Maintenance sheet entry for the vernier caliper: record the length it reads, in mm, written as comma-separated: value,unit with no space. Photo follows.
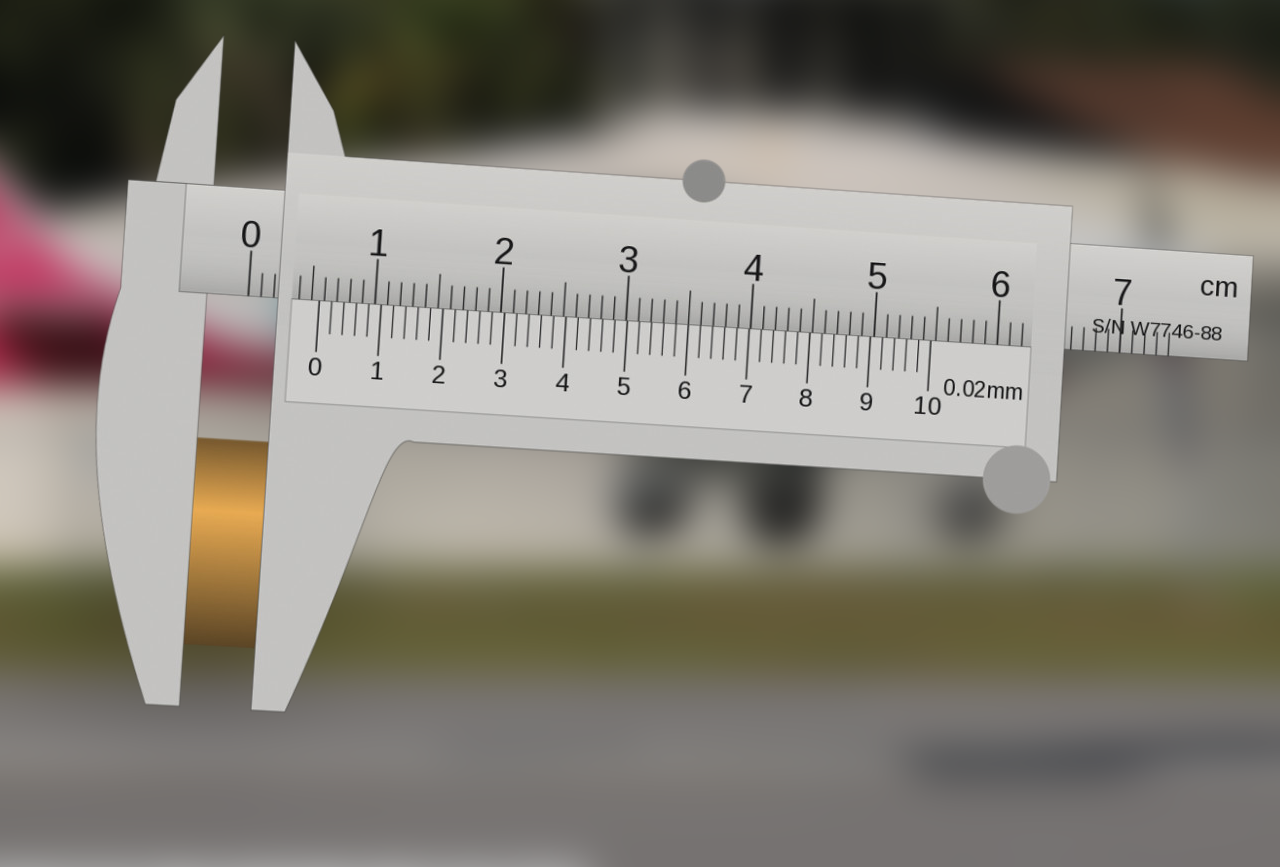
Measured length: 5.6,mm
